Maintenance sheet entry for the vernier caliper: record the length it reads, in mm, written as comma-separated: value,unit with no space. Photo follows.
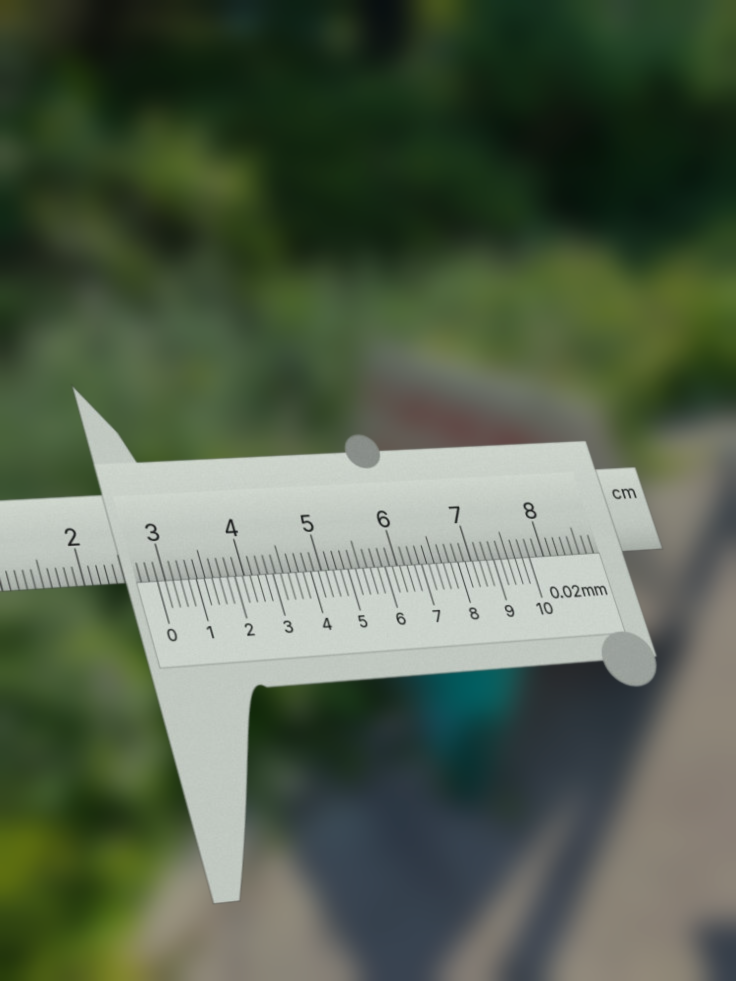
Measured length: 29.0,mm
